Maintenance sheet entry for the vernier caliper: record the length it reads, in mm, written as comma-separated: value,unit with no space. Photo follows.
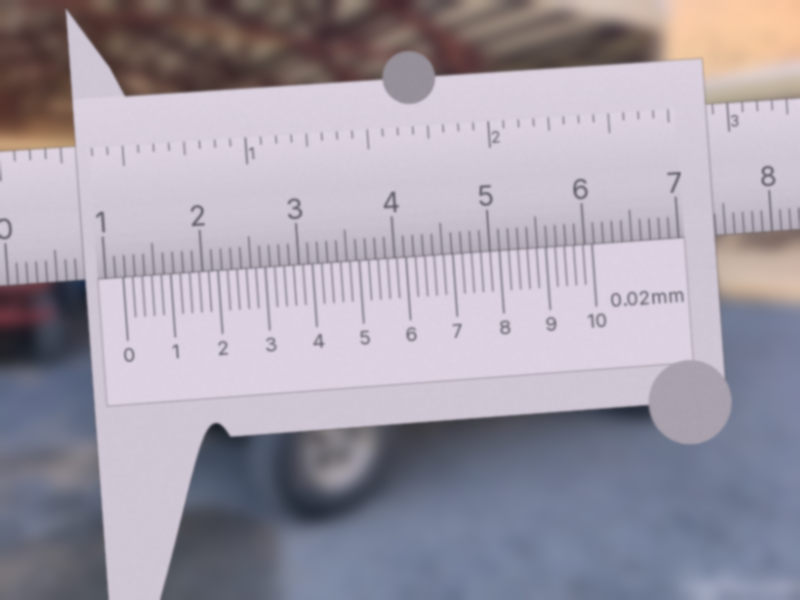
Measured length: 11.8,mm
